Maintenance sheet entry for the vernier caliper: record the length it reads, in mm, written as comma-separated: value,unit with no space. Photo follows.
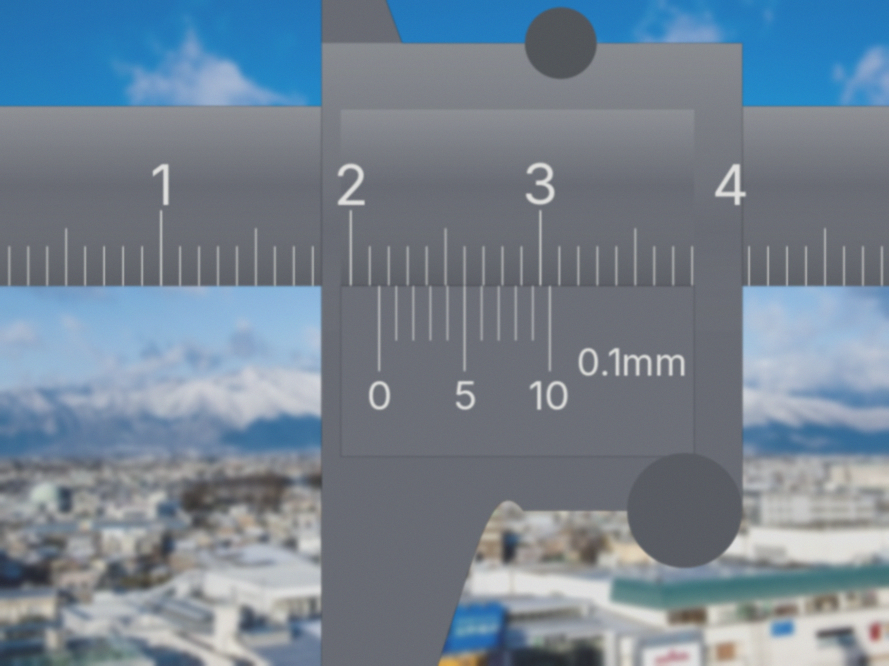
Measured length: 21.5,mm
